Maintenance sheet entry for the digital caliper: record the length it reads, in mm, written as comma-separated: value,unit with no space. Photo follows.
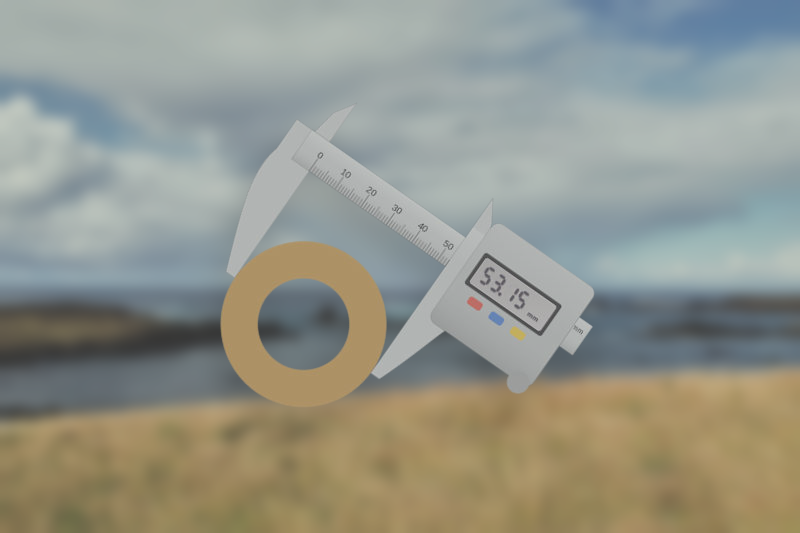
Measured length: 53.15,mm
